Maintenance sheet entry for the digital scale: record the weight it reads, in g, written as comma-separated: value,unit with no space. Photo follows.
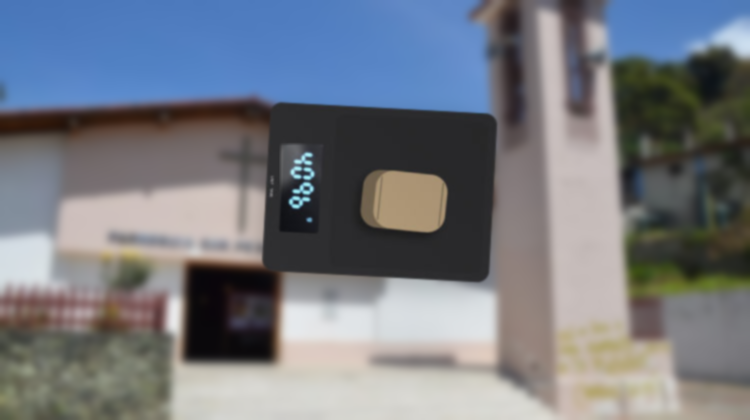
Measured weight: 4096,g
